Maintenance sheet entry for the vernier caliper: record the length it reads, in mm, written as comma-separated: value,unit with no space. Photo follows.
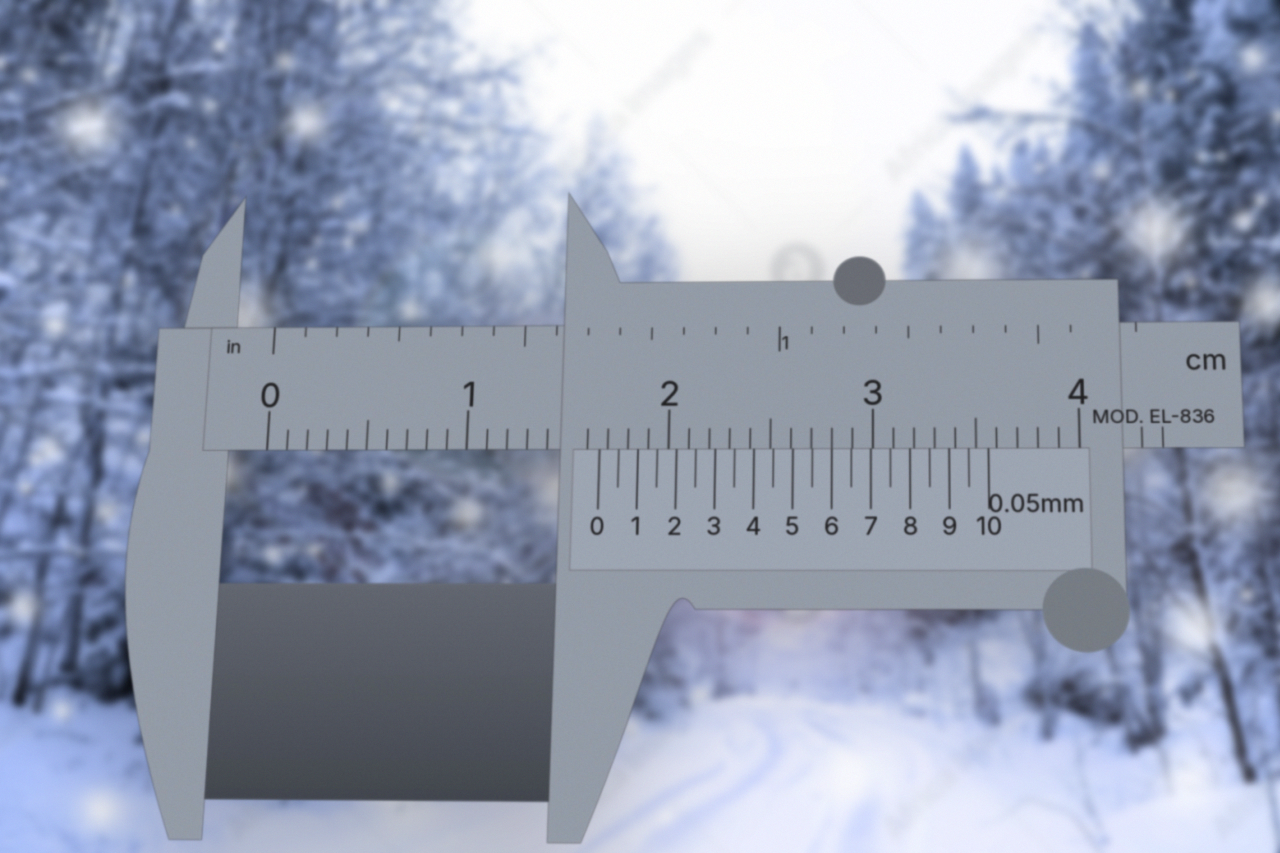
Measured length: 16.6,mm
